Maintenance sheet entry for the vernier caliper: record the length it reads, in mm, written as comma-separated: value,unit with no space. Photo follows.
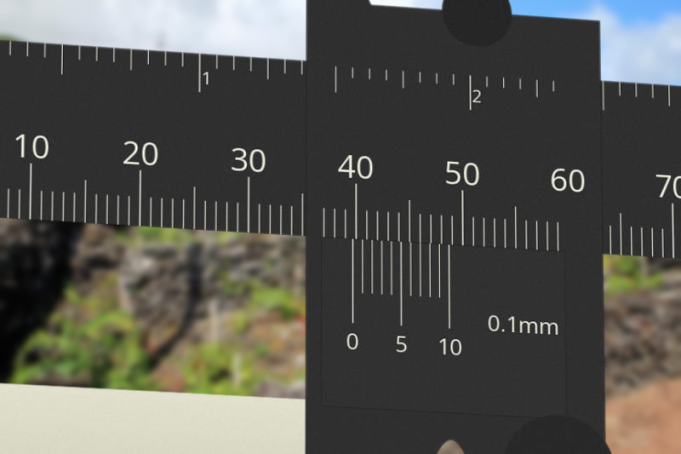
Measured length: 39.7,mm
